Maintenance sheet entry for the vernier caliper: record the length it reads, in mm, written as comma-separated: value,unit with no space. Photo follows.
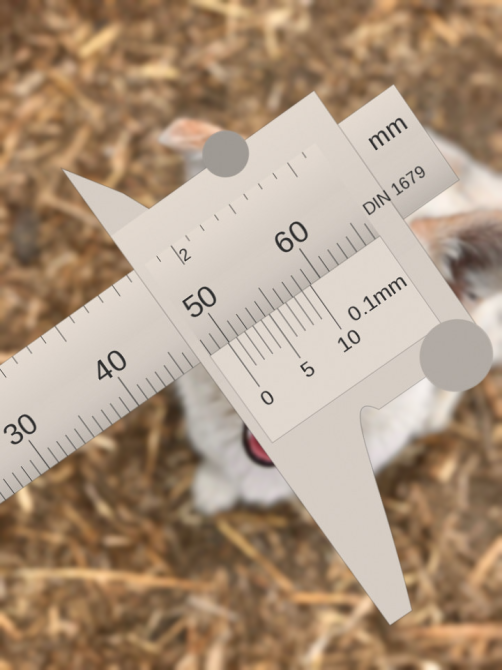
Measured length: 49.9,mm
